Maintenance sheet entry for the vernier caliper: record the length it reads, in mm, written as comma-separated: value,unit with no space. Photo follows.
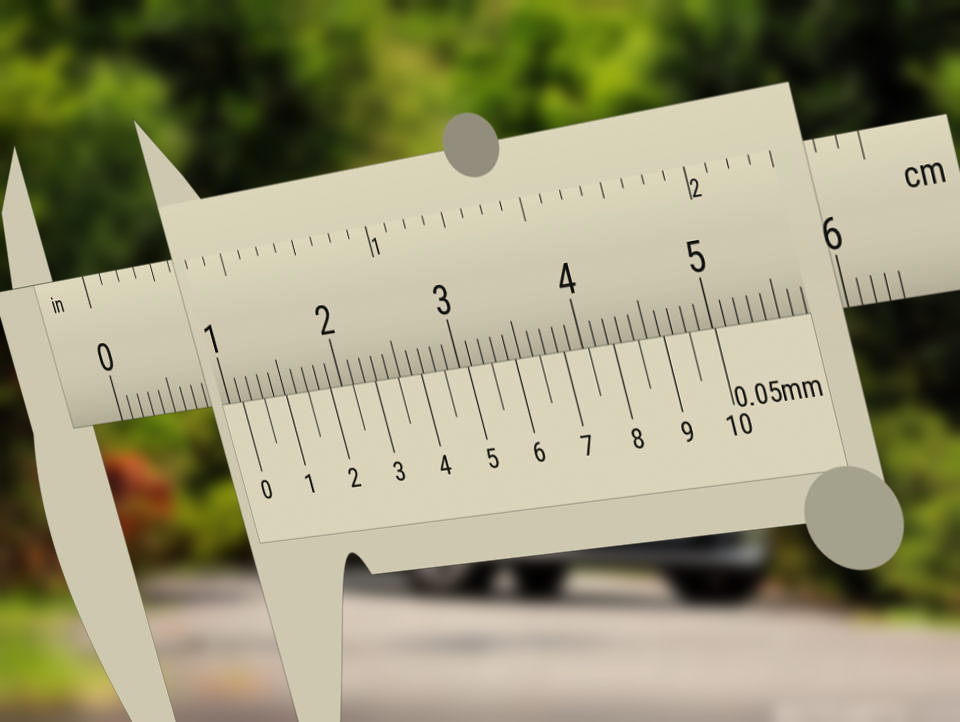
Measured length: 11.2,mm
